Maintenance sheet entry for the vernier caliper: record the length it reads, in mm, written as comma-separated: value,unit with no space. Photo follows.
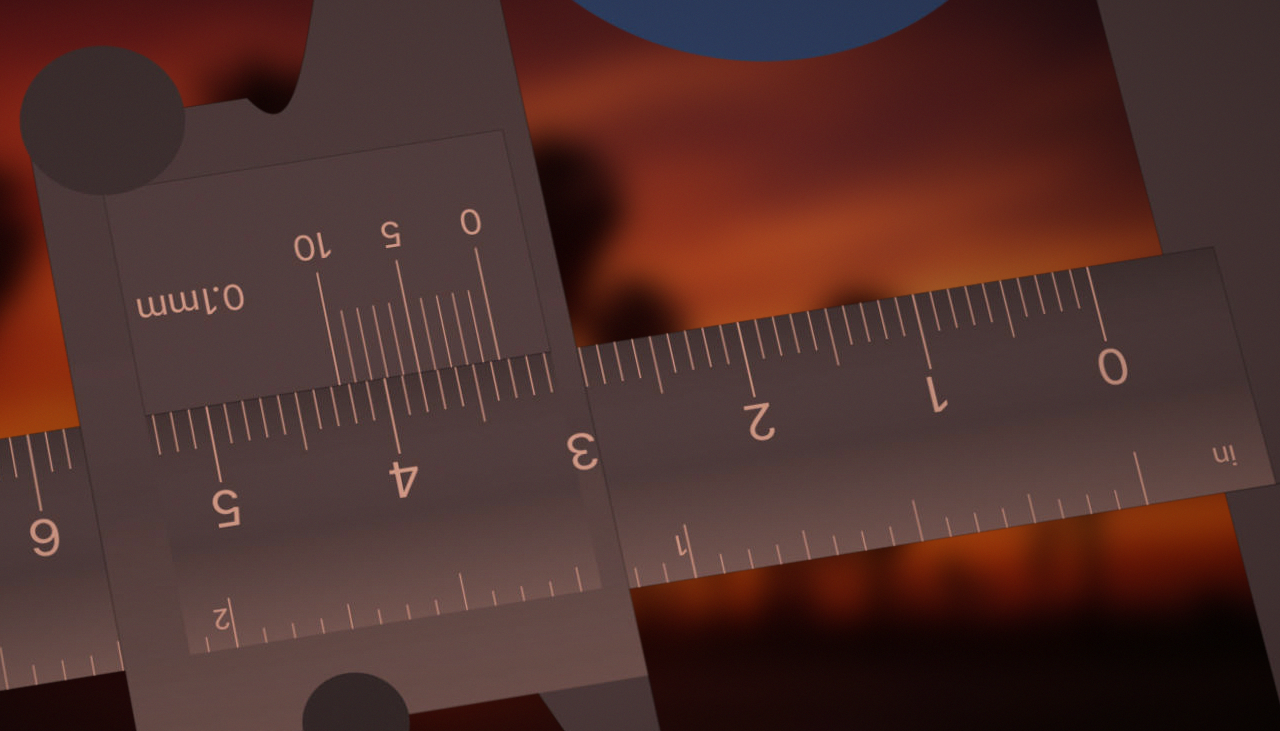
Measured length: 33.5,mm
